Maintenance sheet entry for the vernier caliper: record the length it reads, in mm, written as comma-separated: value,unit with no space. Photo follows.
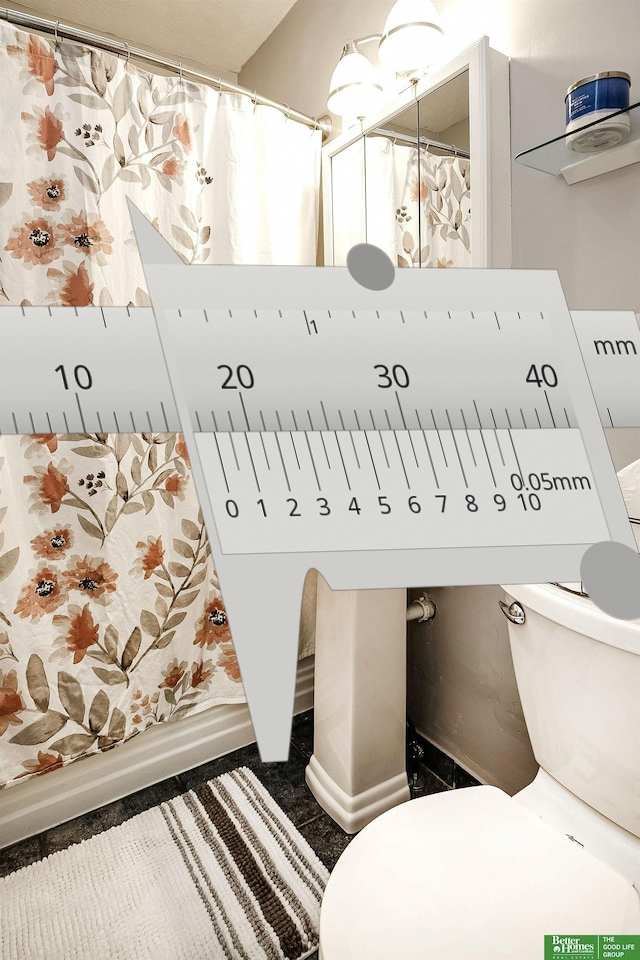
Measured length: 17.8,mm
